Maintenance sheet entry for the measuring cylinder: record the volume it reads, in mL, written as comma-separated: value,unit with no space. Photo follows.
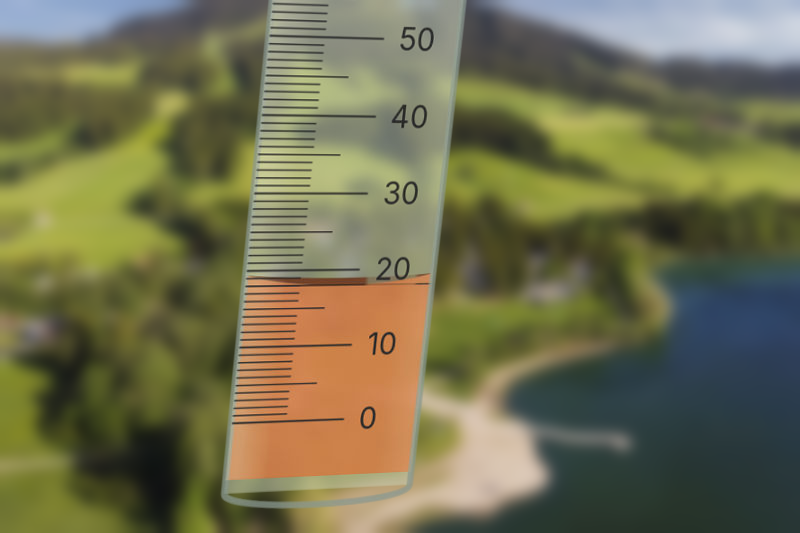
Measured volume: 18,mL
